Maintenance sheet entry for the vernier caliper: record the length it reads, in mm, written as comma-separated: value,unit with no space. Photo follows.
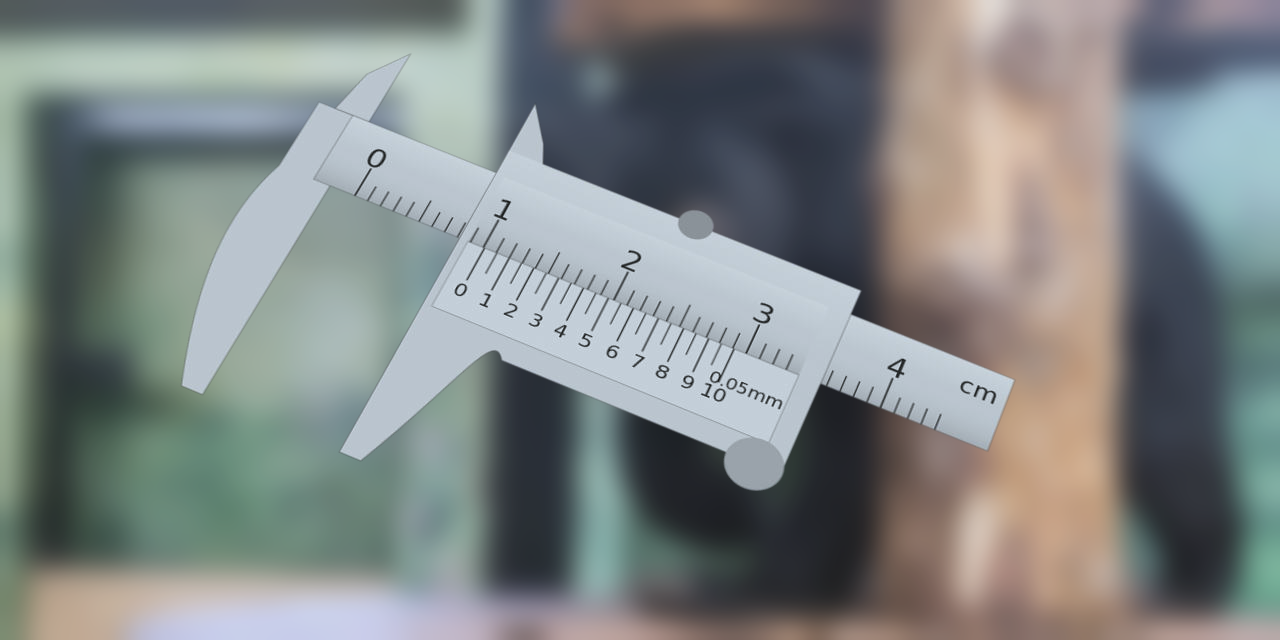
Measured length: 10.1,mm
